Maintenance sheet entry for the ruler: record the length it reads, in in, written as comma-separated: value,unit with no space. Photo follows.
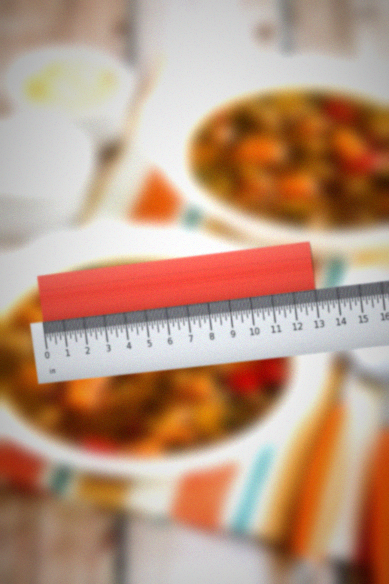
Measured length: 13,in
